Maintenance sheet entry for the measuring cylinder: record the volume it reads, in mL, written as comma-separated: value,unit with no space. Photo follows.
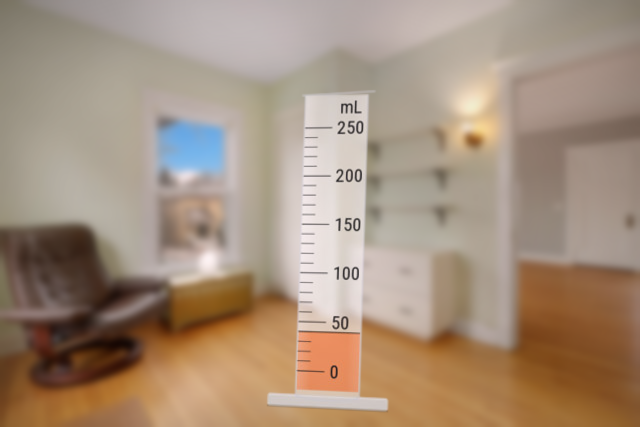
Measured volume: 40,mL
